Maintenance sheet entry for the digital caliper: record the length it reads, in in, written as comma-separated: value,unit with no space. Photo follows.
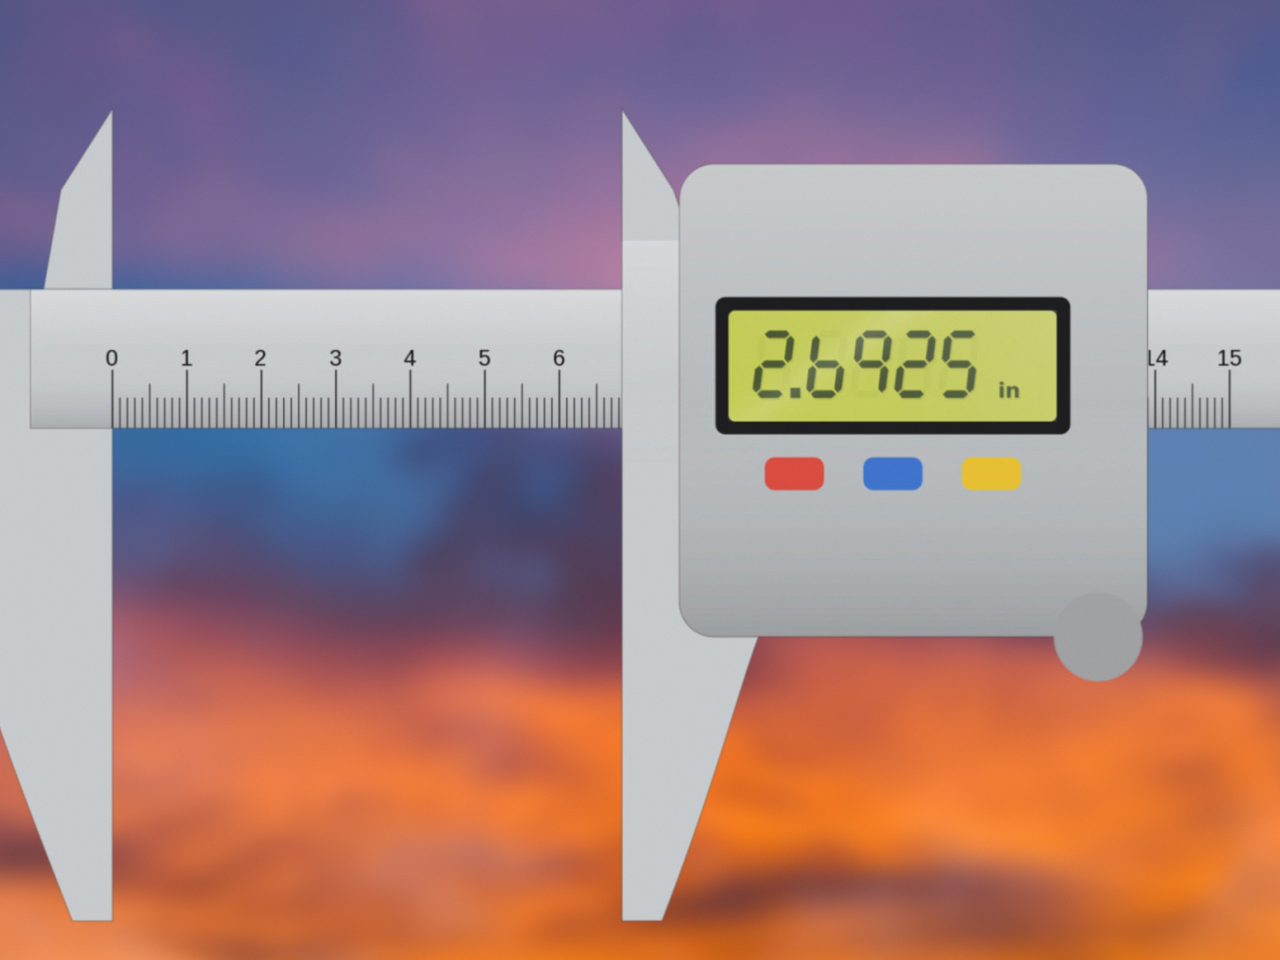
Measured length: 2.6925,in
